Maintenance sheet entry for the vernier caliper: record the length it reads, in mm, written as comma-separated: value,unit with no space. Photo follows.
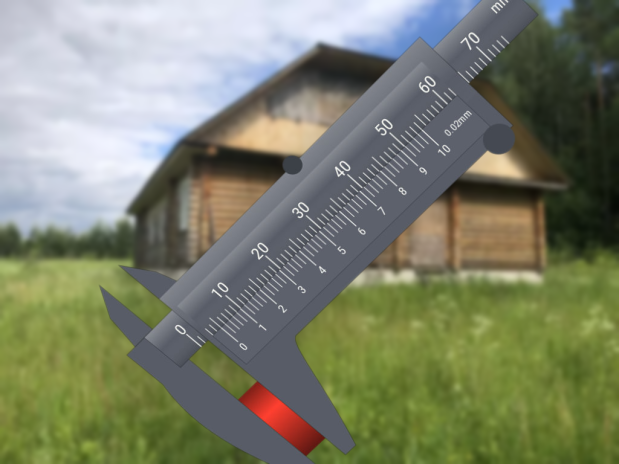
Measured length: 5.0,mm
